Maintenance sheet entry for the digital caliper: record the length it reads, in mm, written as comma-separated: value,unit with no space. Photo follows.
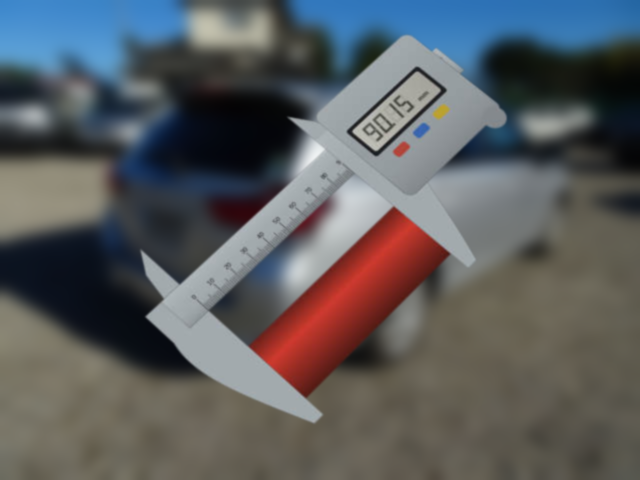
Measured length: 90.15,mm
